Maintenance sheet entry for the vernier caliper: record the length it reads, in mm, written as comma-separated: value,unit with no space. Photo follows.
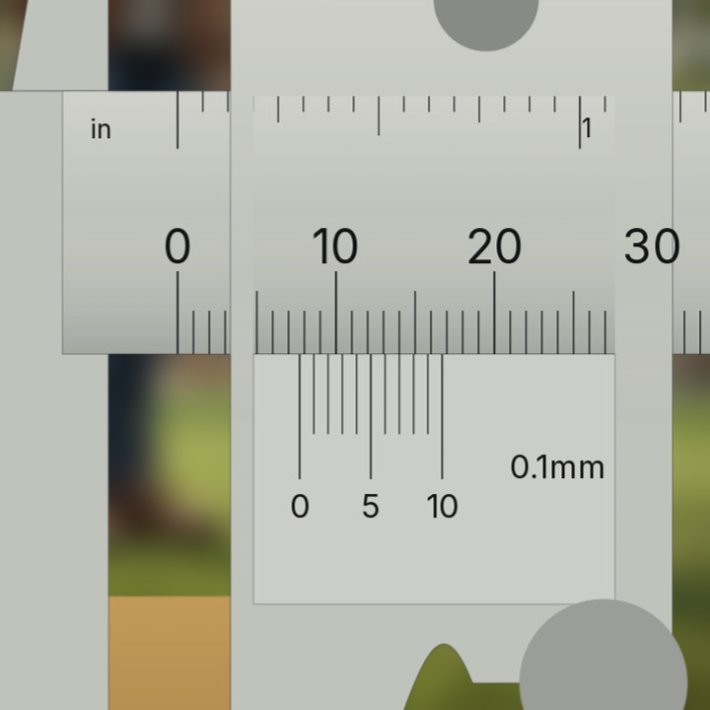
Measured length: 7.7,mm
